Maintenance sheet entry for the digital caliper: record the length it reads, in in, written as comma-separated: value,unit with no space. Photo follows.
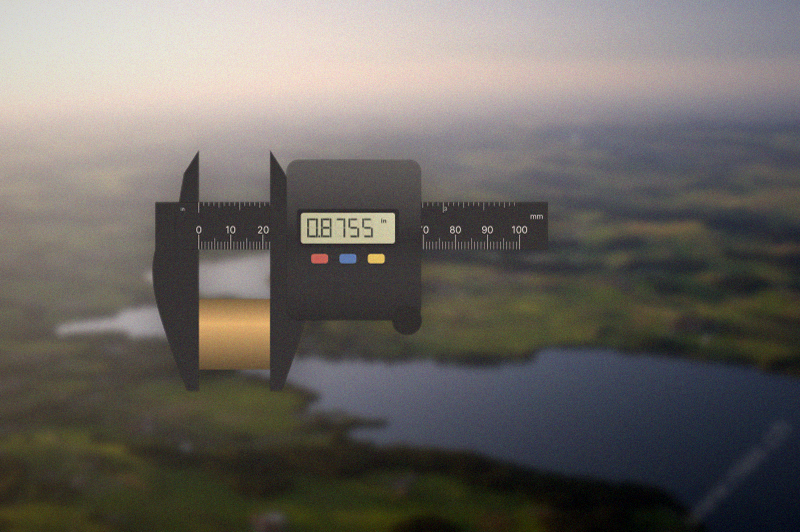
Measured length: 0.8755,in
